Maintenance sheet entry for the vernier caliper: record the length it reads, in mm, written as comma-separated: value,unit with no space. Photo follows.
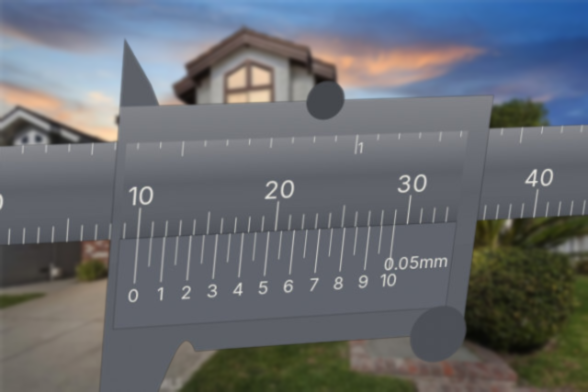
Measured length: 10.0,mm
